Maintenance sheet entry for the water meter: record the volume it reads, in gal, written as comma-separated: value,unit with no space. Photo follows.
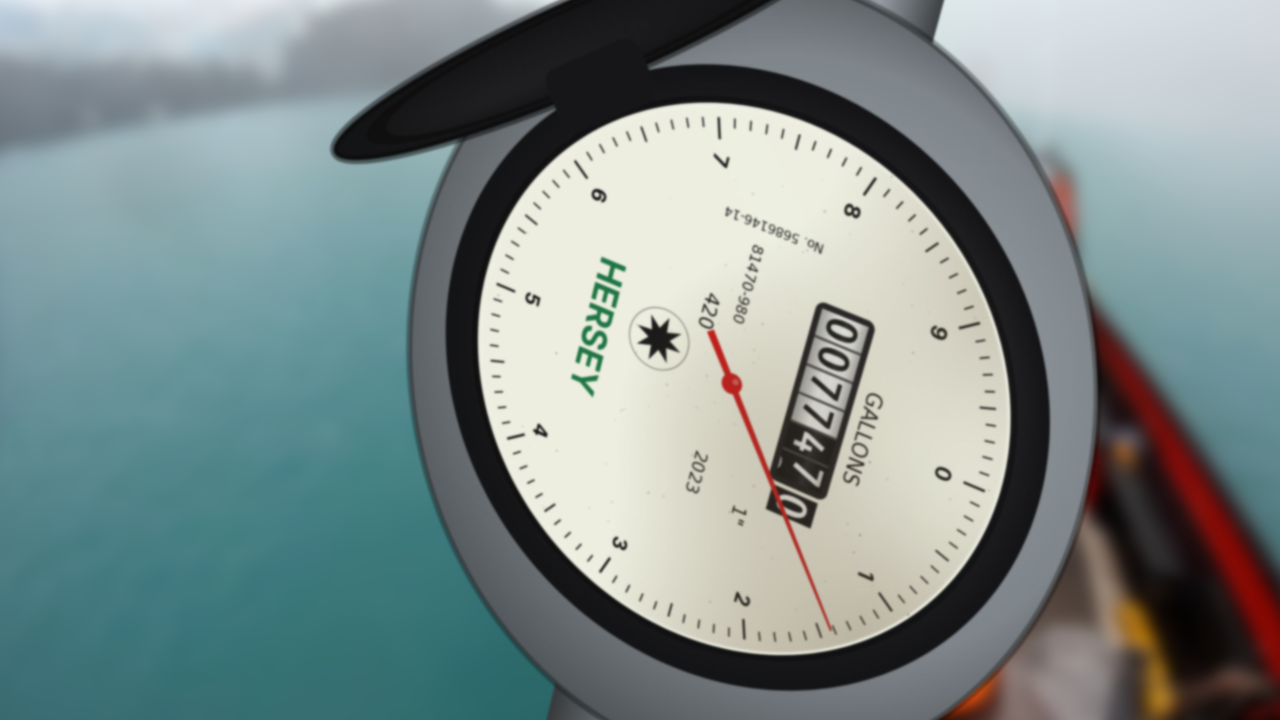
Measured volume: 77471.4,gal
